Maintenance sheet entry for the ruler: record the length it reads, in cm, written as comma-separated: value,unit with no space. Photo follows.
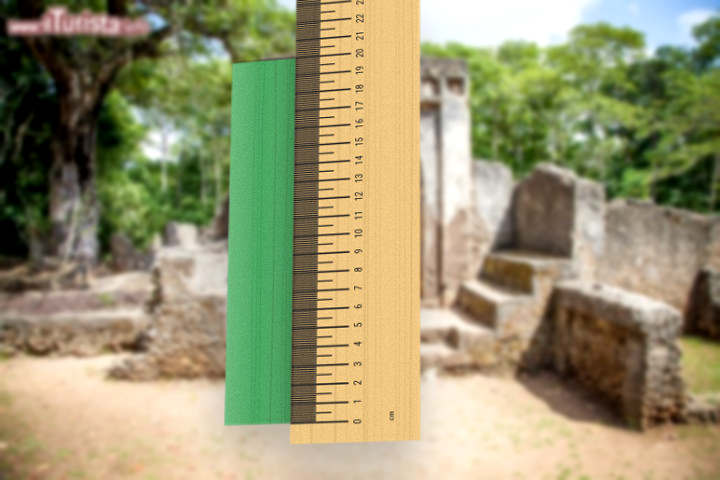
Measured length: 20,cm
